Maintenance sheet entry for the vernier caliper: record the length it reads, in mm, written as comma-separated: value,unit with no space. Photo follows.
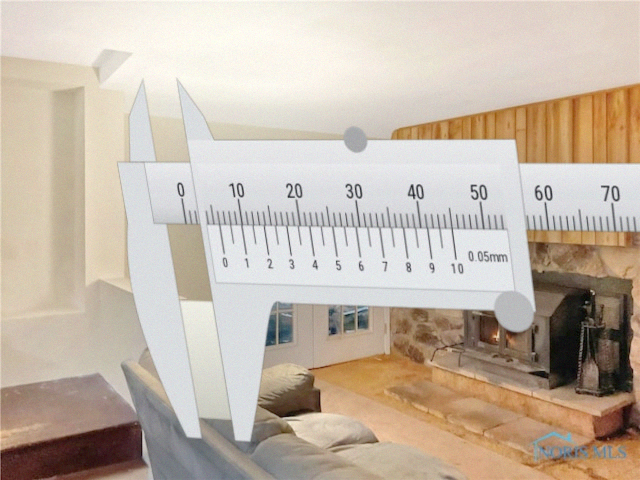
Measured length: 6.0,mm
